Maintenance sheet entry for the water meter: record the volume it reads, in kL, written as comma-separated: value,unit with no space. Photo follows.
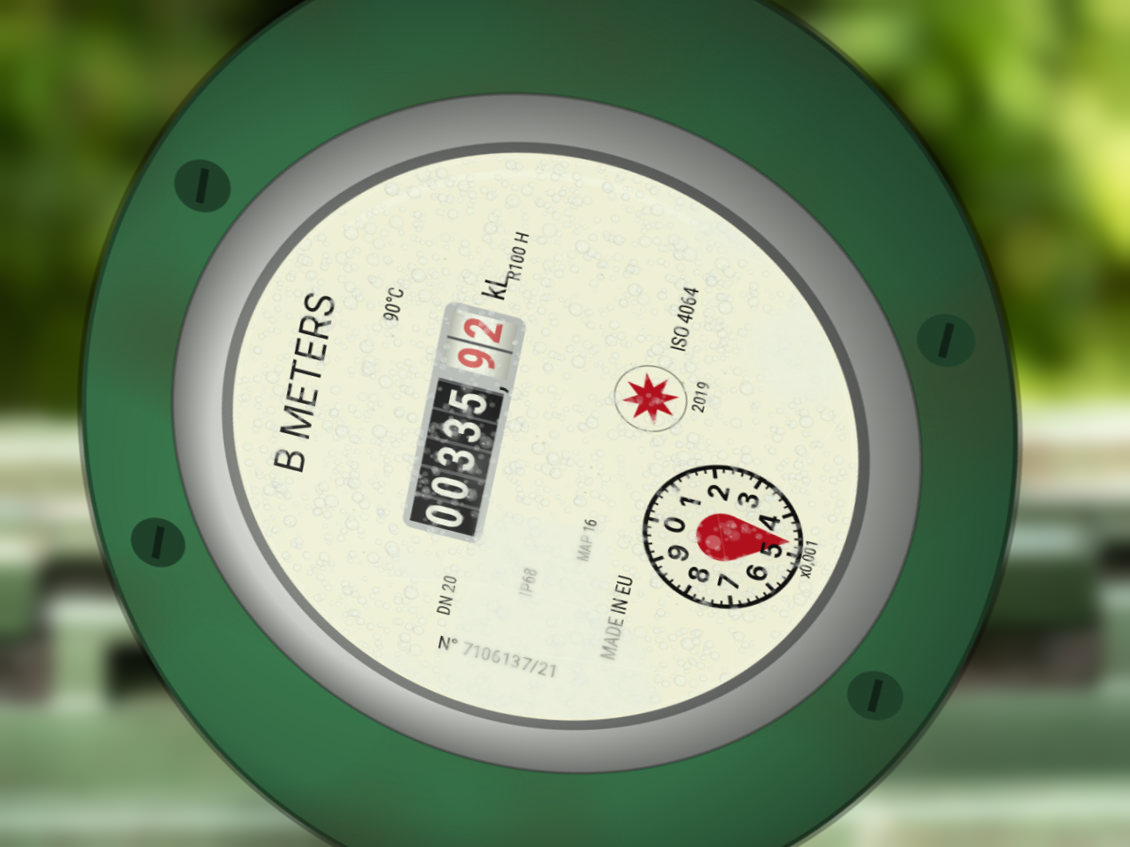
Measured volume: 335.924,kL
